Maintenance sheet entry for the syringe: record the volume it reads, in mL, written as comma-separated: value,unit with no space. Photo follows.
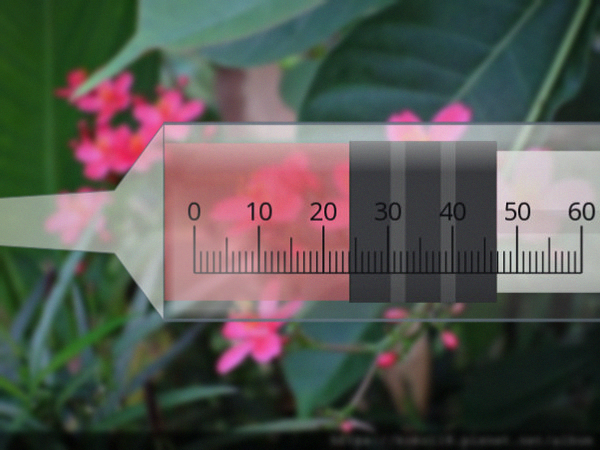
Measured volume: 24,mL
